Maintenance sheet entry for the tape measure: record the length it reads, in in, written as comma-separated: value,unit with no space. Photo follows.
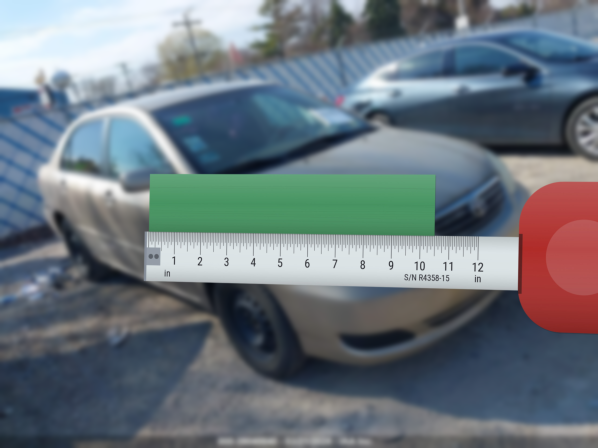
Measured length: 10.5,in
